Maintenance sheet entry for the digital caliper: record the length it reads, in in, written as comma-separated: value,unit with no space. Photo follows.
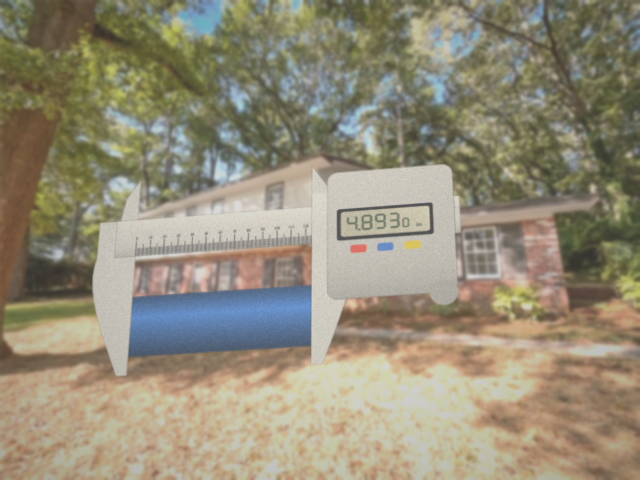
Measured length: 4.8930,in
